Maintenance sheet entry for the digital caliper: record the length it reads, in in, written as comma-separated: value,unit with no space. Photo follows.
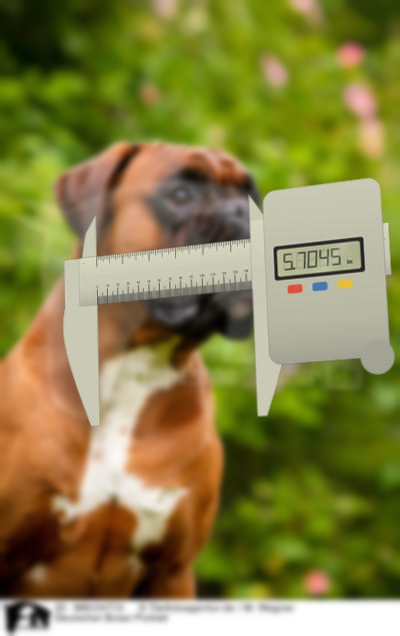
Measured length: 5.7045,in
